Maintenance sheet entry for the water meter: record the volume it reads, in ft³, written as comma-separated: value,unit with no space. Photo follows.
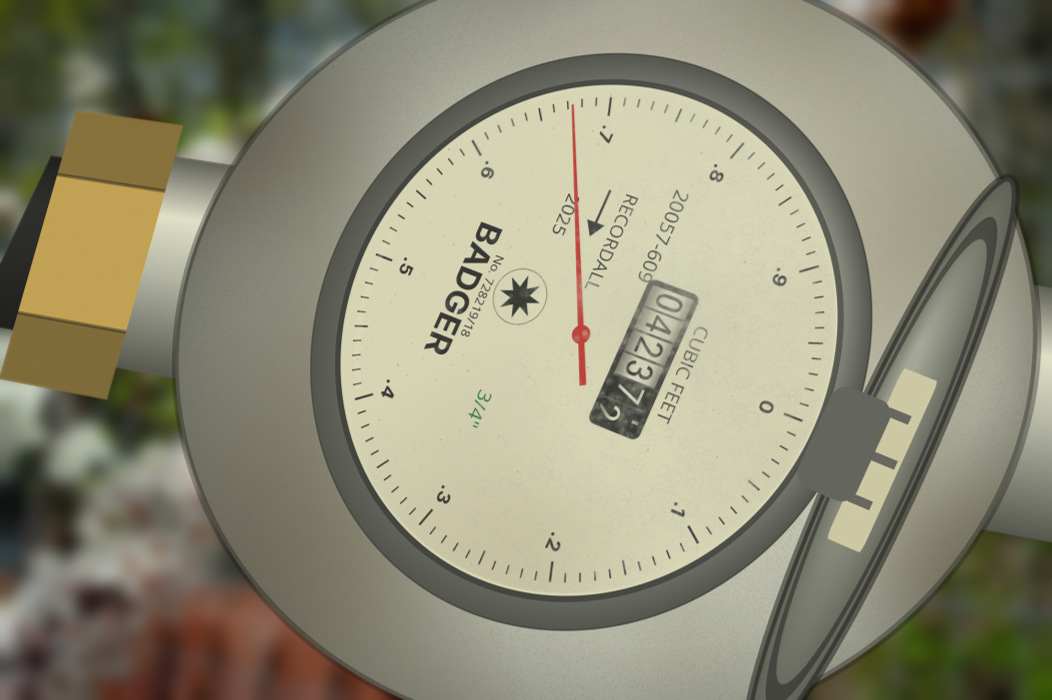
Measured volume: 42371.67,ft³
